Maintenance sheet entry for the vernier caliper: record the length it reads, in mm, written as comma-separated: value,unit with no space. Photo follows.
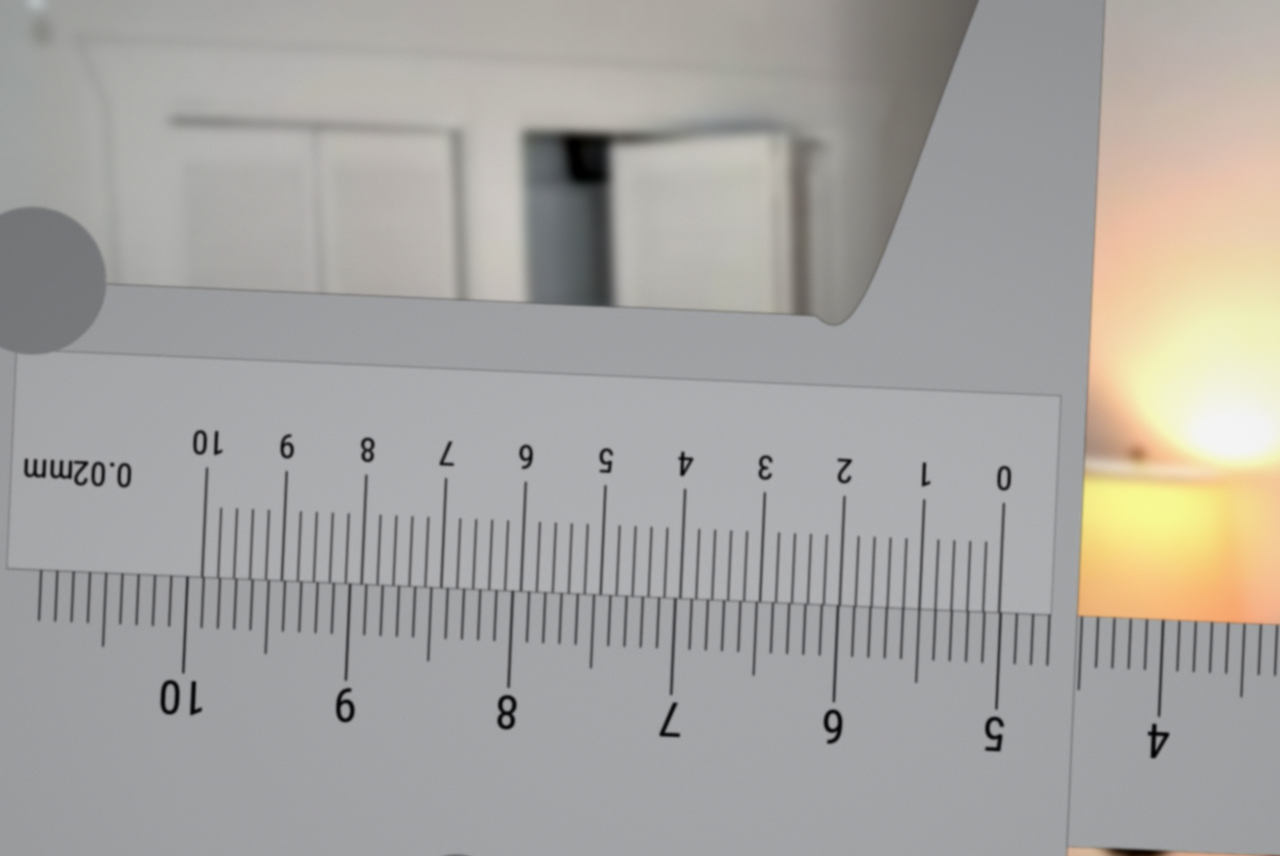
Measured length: 50.1,mm
